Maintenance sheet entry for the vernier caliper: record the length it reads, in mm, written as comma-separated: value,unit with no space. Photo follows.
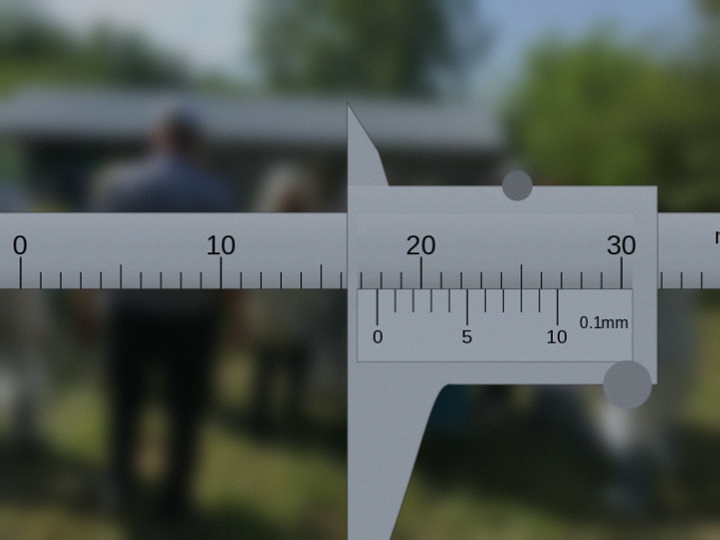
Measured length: 17.8,mm
